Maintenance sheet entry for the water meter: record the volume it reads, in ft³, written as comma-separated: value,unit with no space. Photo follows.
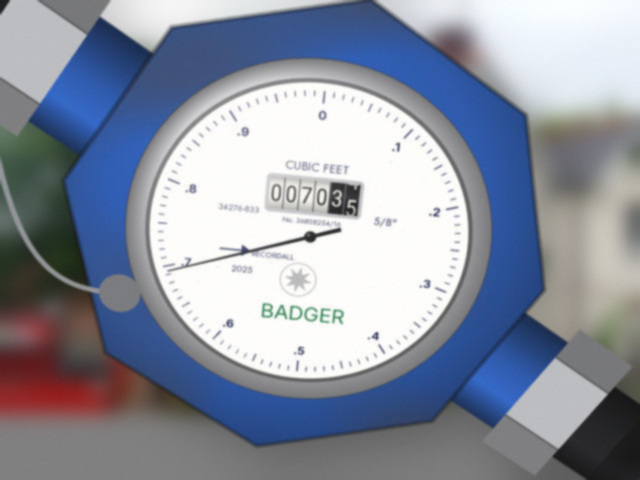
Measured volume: 7034.69,ft³
